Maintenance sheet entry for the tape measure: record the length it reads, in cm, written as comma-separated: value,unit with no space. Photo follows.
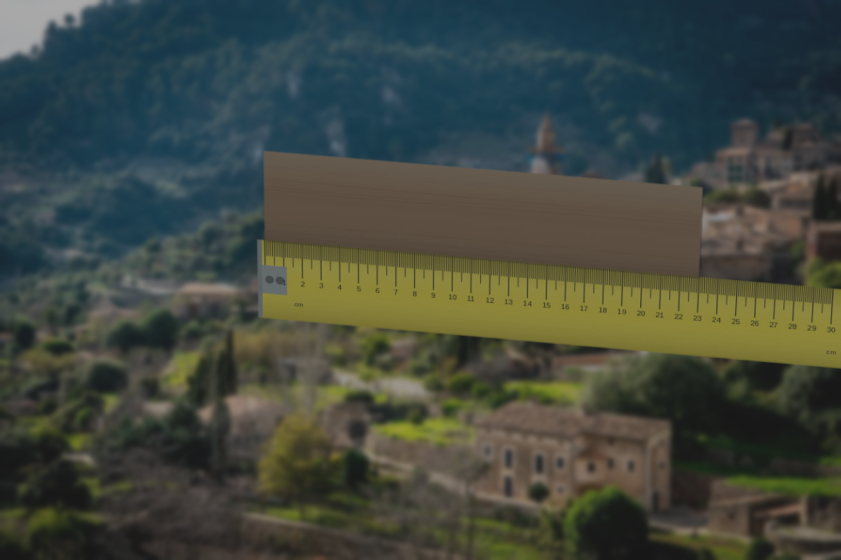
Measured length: 23,cm
